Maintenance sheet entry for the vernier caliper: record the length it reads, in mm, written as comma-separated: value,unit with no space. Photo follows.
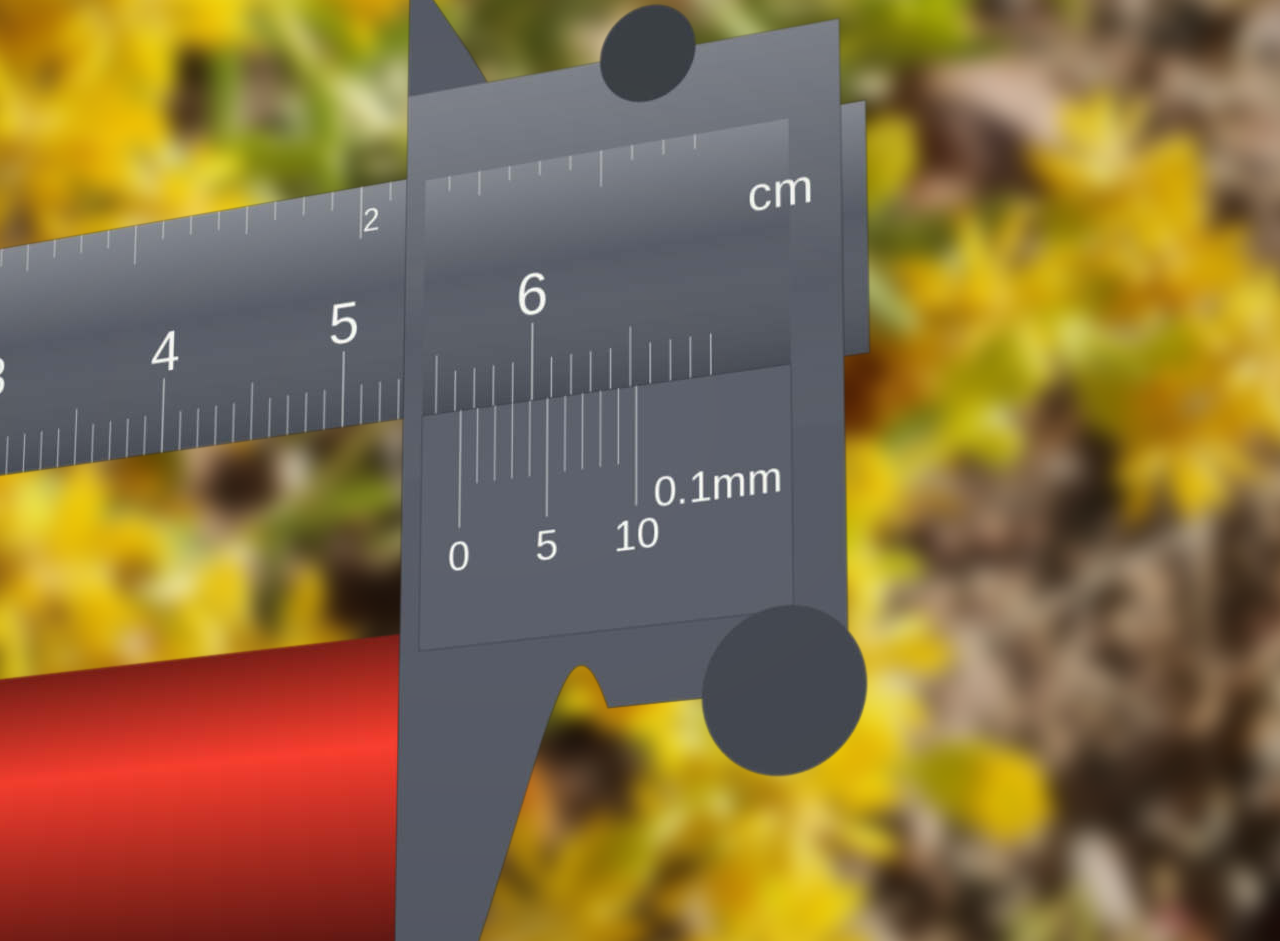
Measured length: 56.3,mm
